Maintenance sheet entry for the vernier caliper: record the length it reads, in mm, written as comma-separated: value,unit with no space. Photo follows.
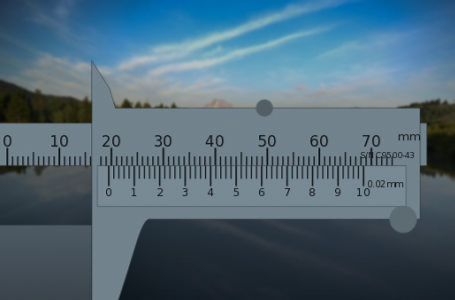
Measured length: 19.5,mm
